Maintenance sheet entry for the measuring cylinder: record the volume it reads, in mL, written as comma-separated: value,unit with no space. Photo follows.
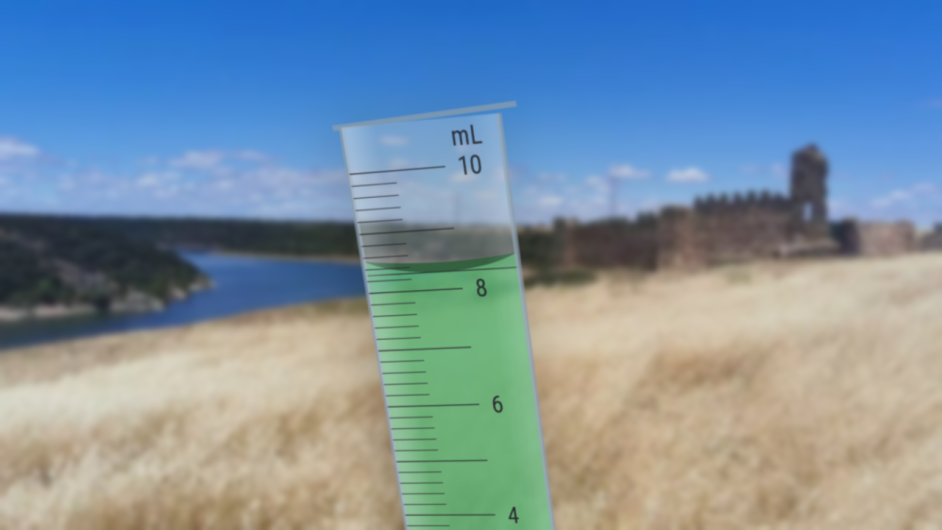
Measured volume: 8.3,mL
